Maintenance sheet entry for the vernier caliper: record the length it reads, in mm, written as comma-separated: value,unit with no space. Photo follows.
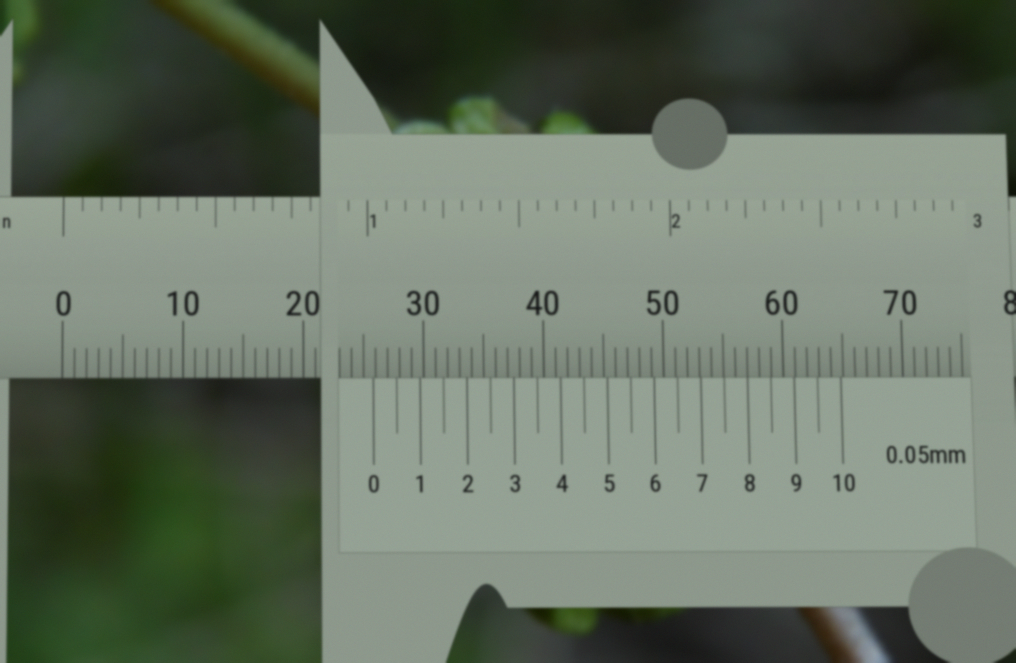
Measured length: 25.8,mm
